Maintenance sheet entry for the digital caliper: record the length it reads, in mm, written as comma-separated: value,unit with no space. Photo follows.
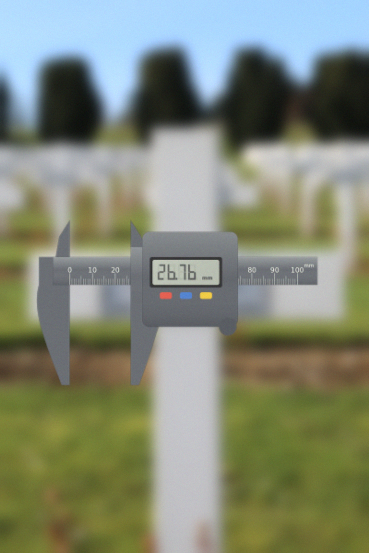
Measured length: 26.76,mm
